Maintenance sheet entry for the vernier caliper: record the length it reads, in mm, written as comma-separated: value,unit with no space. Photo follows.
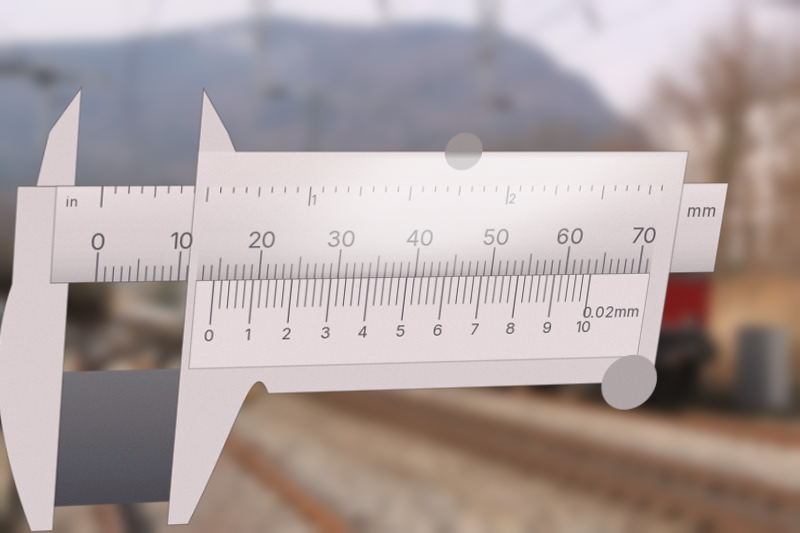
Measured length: 14.4,mm
